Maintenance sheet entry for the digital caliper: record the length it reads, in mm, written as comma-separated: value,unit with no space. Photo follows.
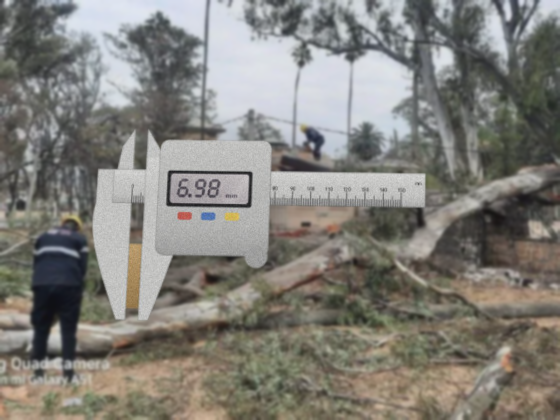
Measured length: 6.98,mm
